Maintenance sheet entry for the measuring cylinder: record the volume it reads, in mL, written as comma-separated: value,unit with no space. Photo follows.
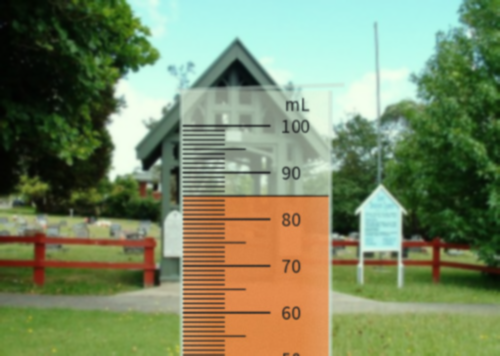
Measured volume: 85,mL
